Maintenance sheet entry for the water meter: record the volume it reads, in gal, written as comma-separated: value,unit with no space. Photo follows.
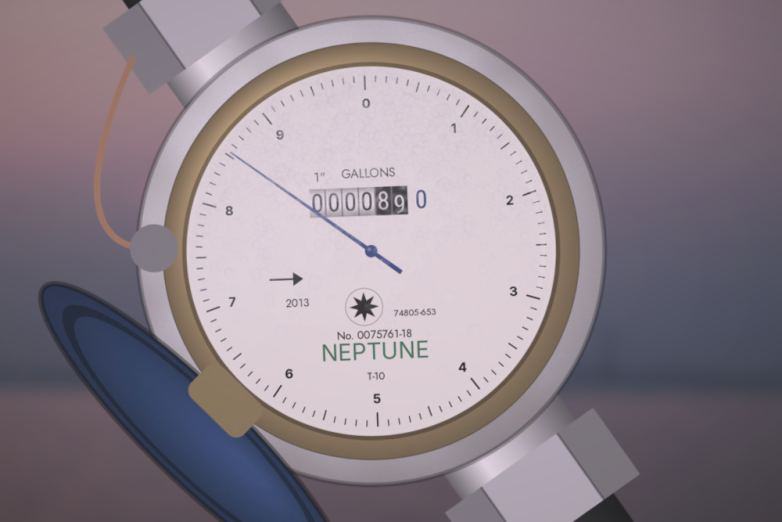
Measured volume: 888.5,gal
